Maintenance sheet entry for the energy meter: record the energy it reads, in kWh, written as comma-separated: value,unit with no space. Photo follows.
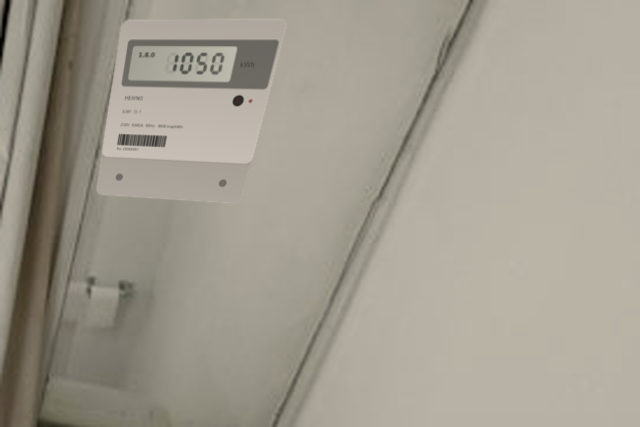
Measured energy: 1050,kWh
